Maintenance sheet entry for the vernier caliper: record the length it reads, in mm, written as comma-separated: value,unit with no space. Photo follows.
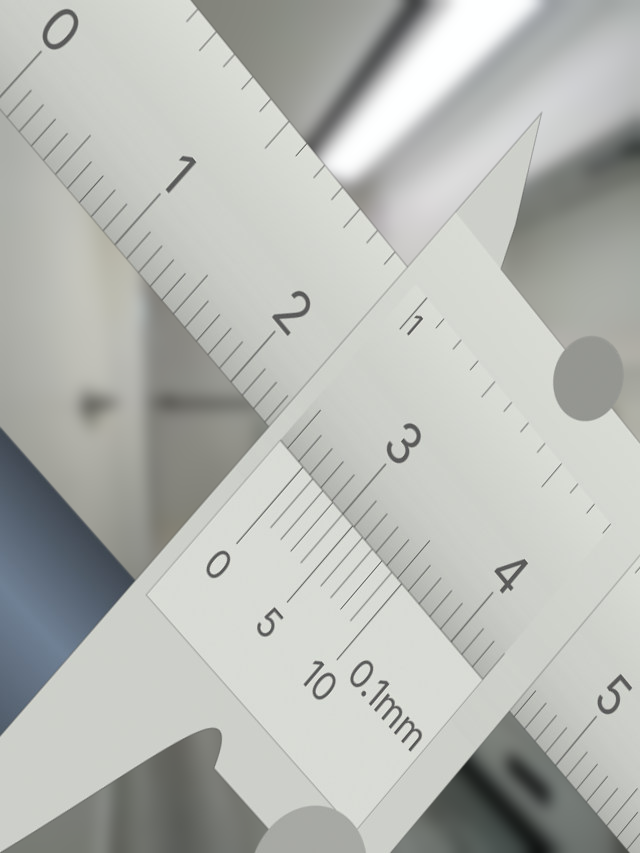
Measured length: 26.4,mm
